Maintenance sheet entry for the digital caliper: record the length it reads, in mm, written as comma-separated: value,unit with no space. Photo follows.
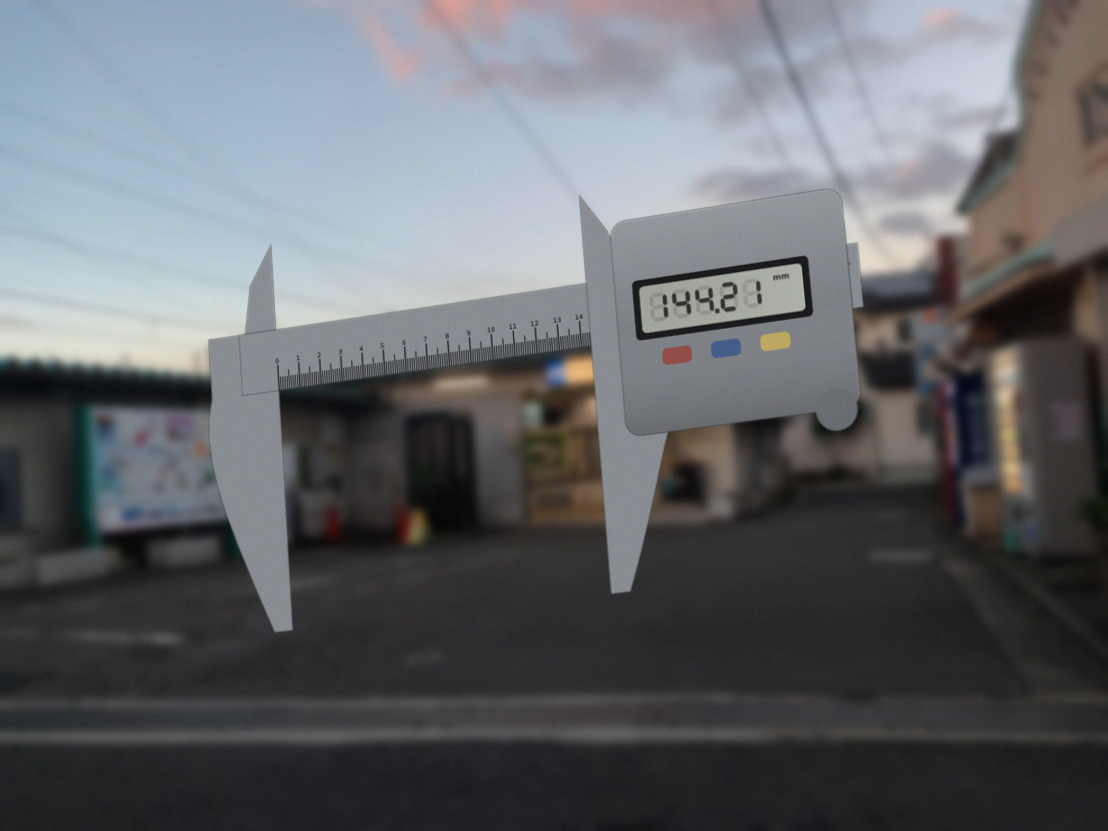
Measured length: 144.21,mm
